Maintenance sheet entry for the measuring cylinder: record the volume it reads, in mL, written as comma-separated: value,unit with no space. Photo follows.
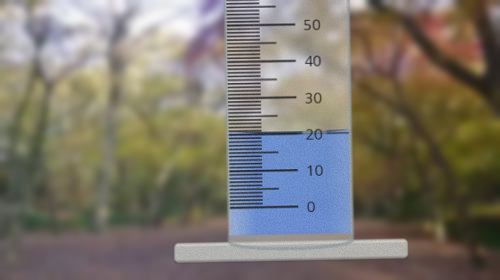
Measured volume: 20,mL
